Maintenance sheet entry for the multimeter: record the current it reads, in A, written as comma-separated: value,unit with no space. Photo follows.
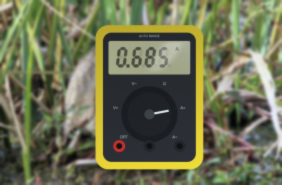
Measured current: 0.685,A
